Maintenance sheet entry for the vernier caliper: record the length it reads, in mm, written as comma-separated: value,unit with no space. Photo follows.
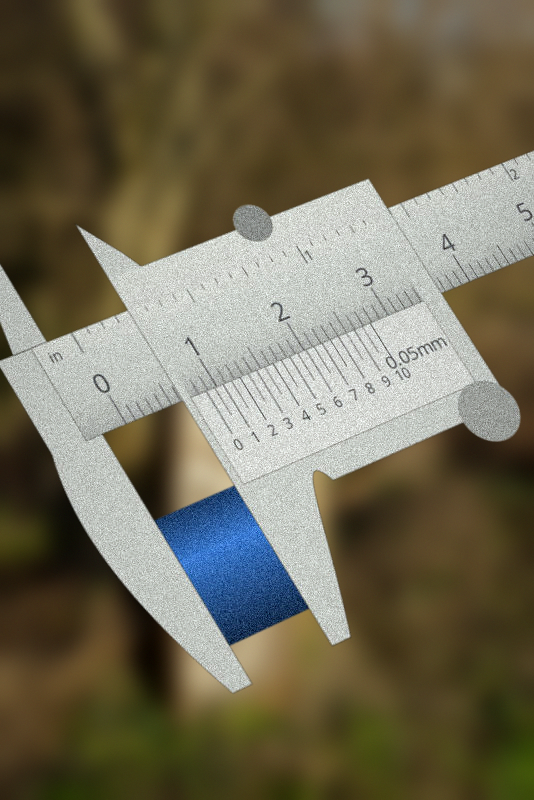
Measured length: 8.8,mm
